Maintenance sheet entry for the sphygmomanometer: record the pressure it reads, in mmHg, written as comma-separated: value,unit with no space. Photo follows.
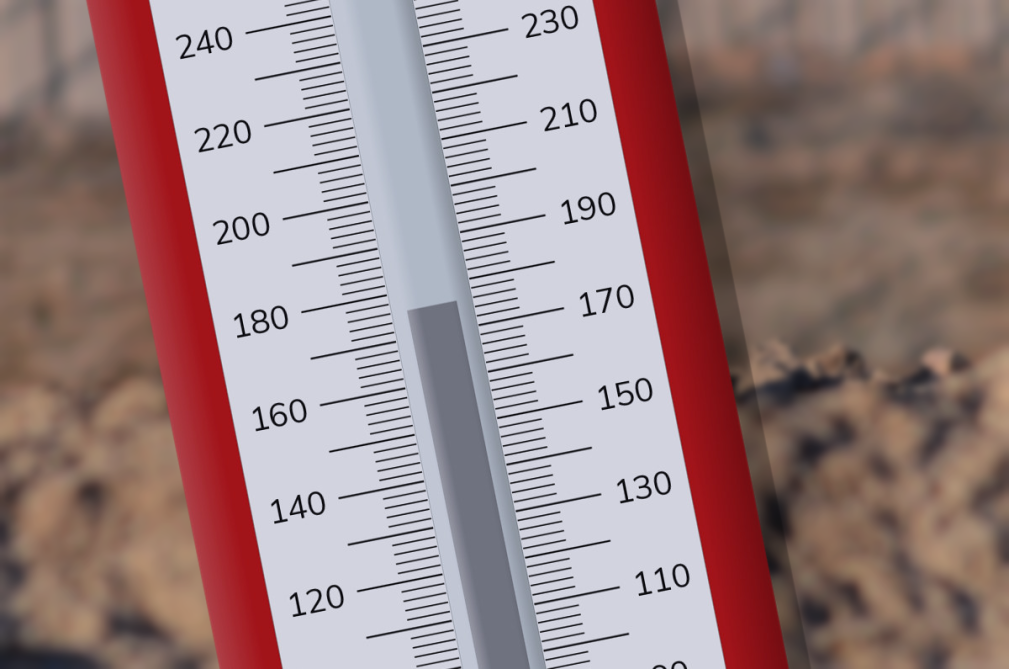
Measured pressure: 176,mmHg
